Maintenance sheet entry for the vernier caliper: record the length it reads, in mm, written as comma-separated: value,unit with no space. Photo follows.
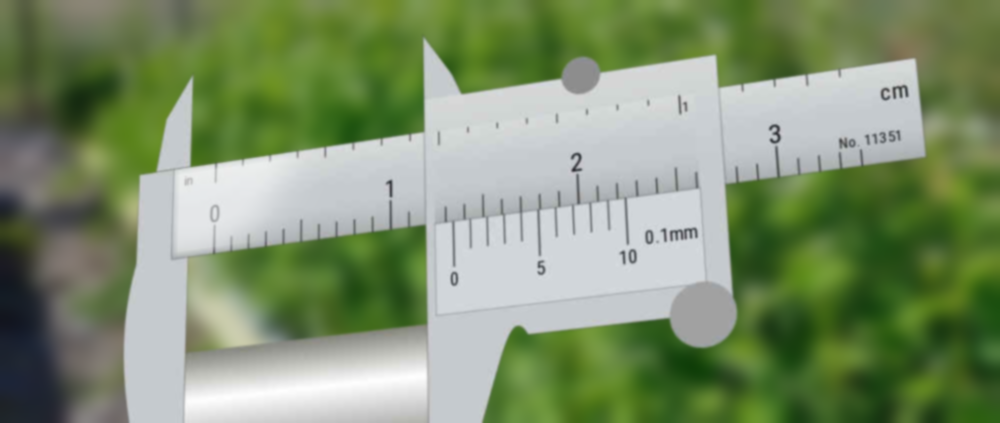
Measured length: 13.4,mm
